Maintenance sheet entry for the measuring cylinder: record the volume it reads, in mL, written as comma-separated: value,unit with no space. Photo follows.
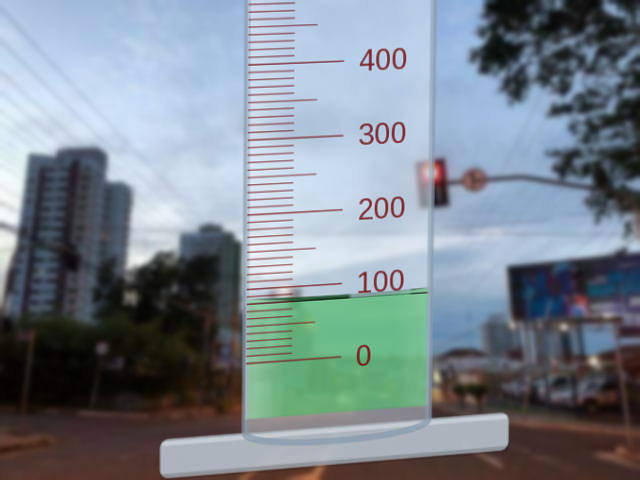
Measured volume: 80,mL
